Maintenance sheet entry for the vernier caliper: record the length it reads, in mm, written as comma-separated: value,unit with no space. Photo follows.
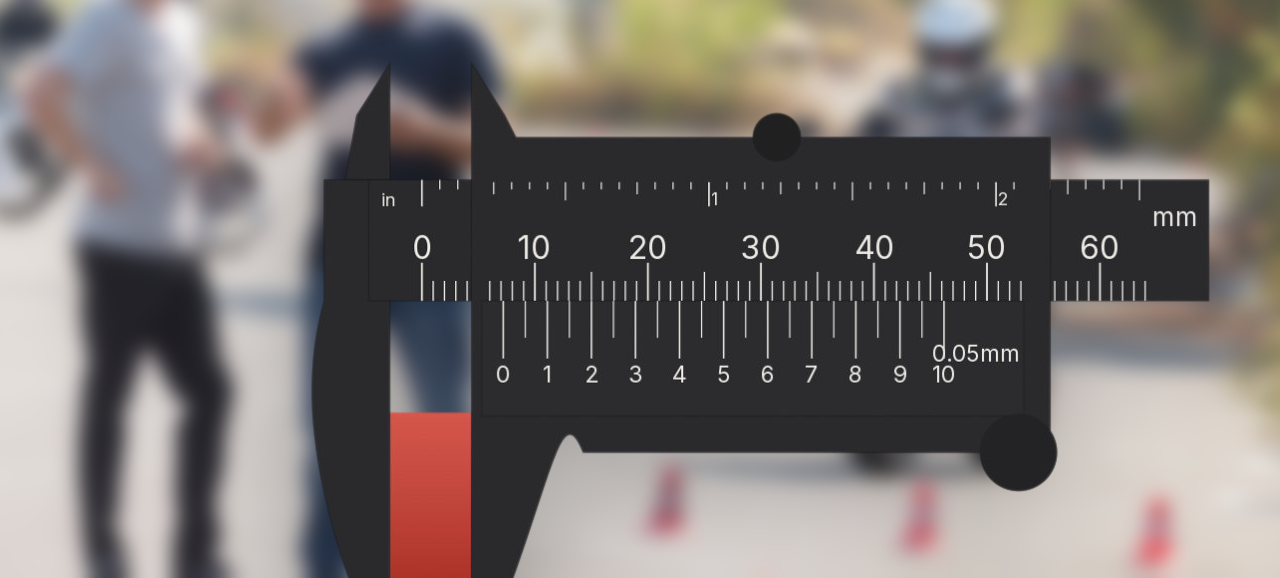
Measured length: 7.2,mm
